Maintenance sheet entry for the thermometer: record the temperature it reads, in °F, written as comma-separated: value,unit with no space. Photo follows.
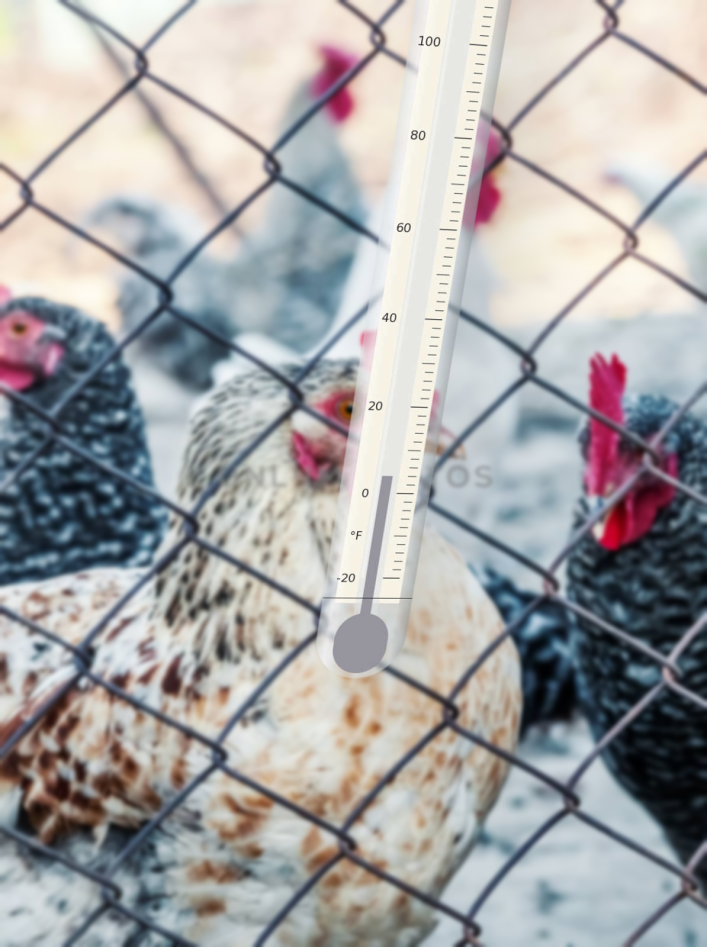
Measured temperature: 4,°F
